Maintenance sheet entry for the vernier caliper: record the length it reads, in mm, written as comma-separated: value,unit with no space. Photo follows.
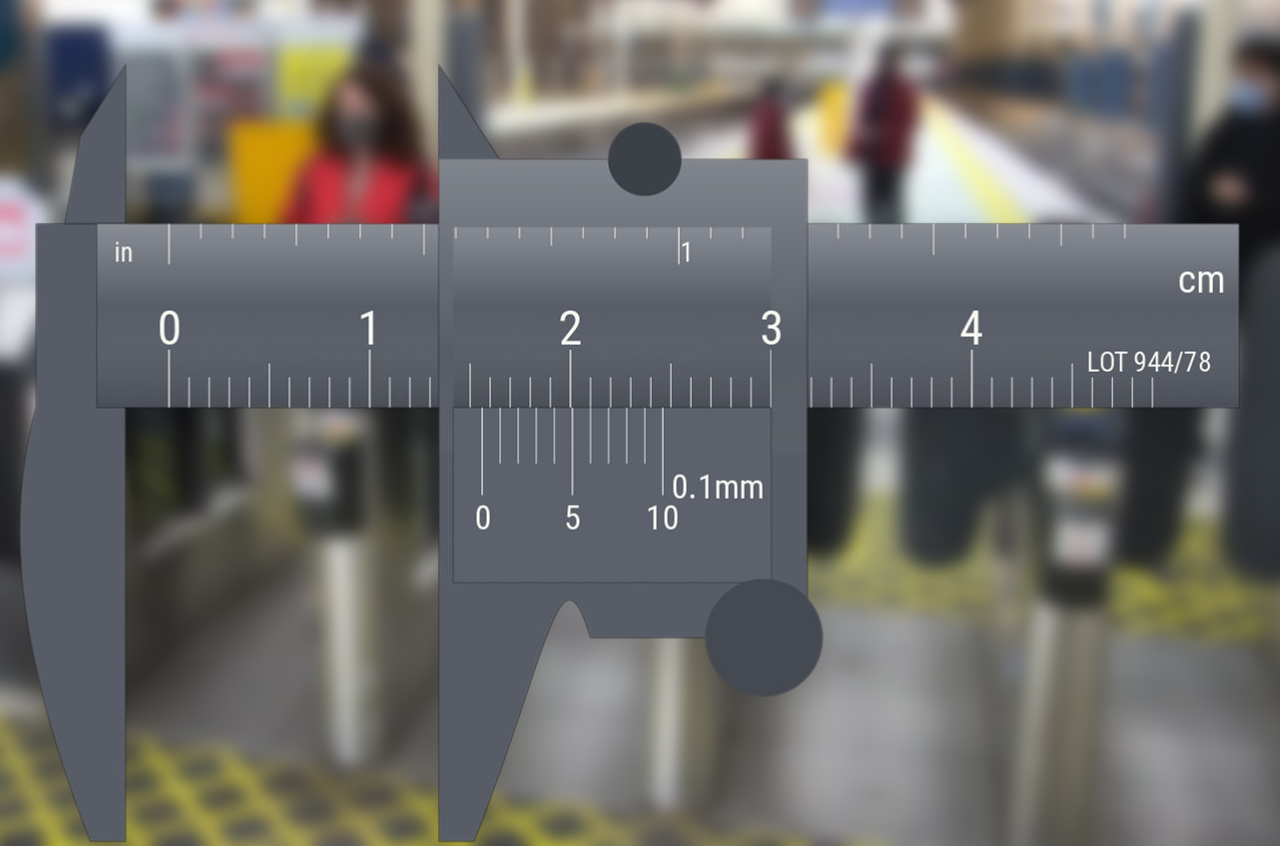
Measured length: 15.6,mm
